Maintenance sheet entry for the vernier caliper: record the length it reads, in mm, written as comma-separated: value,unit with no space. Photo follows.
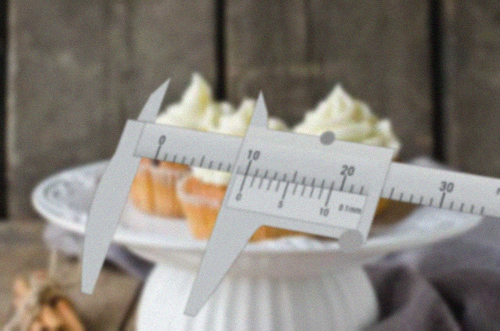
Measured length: 10.0,mm
